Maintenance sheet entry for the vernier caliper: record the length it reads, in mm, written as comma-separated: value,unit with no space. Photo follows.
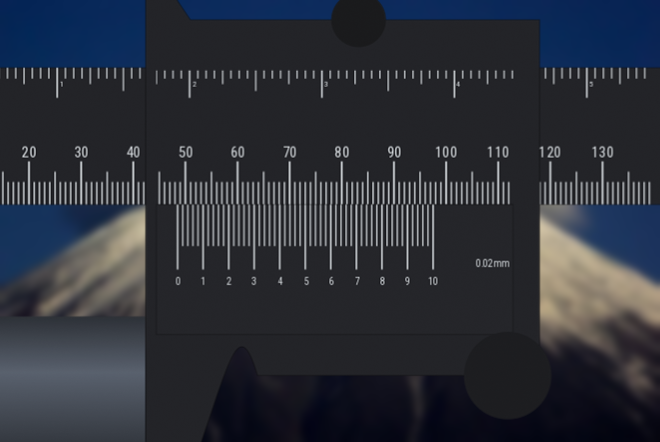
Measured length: 48.5,mm
